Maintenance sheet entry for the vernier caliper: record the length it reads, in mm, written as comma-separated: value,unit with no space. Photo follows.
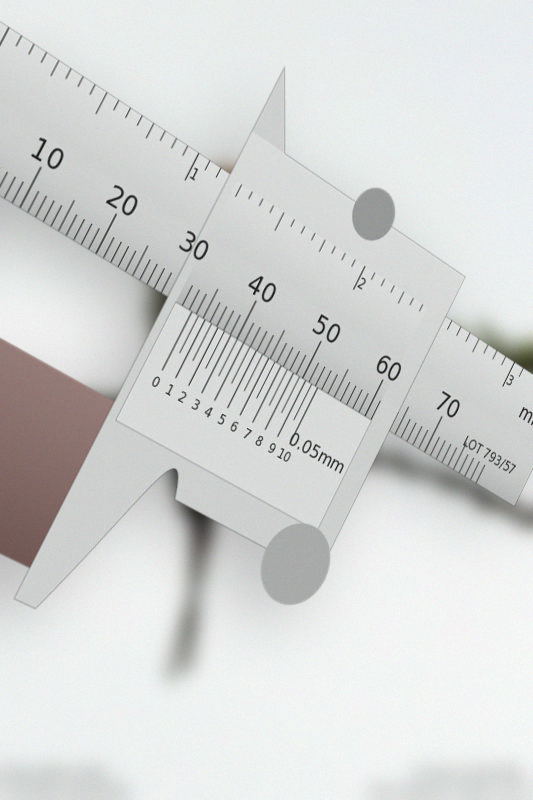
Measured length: 33.4,mm
